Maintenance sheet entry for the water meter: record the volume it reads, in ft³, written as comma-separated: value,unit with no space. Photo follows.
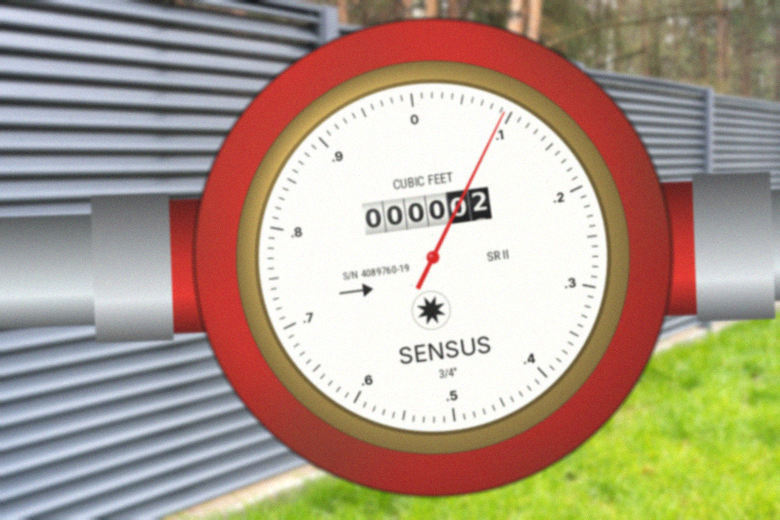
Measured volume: 2.09,ft³
